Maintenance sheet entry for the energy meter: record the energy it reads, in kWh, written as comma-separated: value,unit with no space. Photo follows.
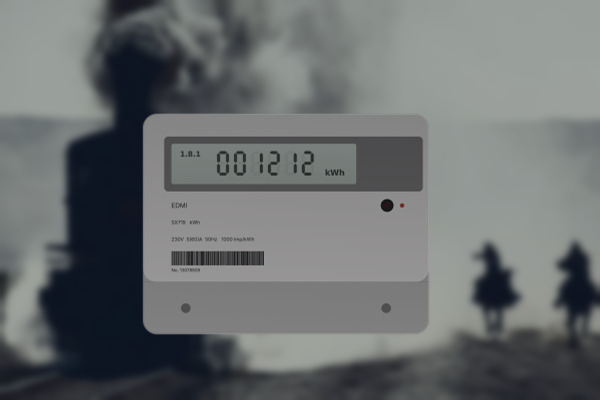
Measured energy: 1212,kWh
